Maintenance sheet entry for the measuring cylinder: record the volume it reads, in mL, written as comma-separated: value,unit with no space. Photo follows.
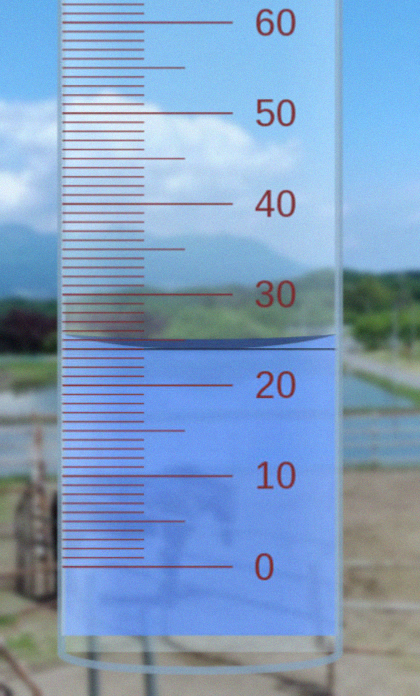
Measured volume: 24,mL
